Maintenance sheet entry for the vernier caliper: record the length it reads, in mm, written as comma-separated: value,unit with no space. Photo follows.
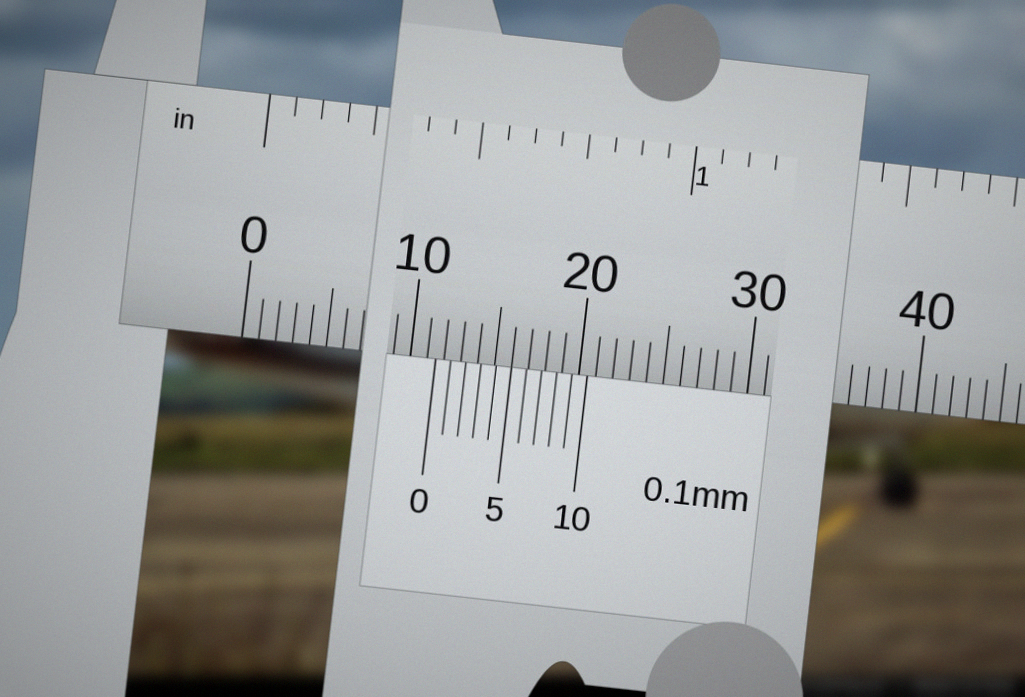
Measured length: 11.5,mm
